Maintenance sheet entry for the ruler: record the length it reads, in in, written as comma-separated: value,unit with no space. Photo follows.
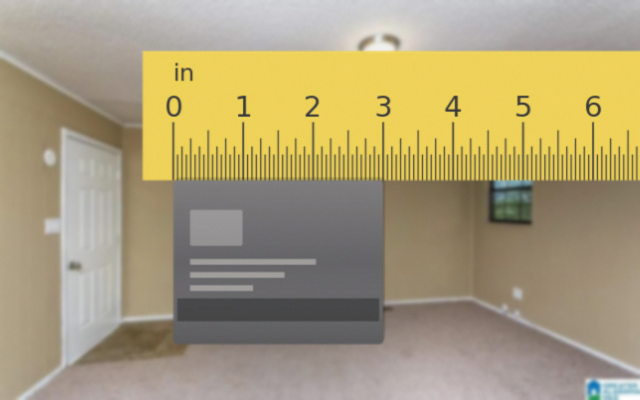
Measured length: 3,in
